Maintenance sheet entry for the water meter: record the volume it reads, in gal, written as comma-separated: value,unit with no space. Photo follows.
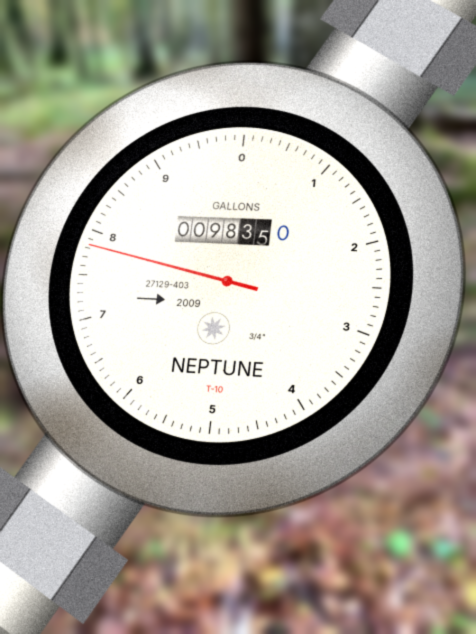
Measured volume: 98347.8,gal
